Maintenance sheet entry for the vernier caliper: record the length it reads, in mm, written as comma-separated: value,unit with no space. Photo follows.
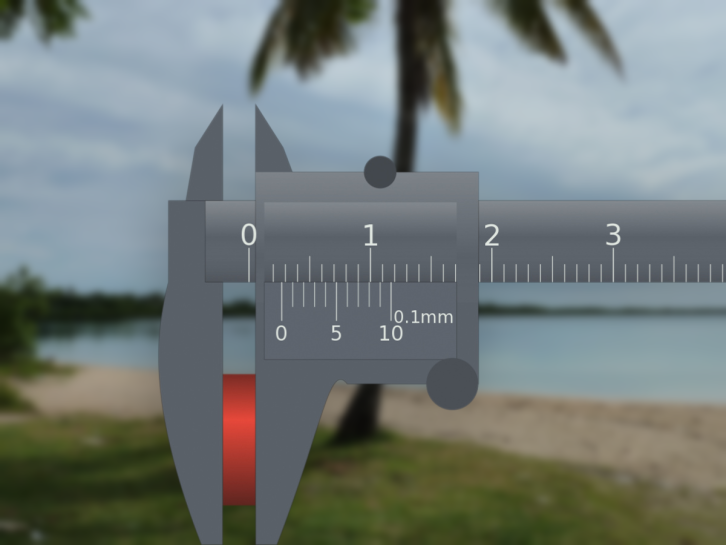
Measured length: 2.7,mm
